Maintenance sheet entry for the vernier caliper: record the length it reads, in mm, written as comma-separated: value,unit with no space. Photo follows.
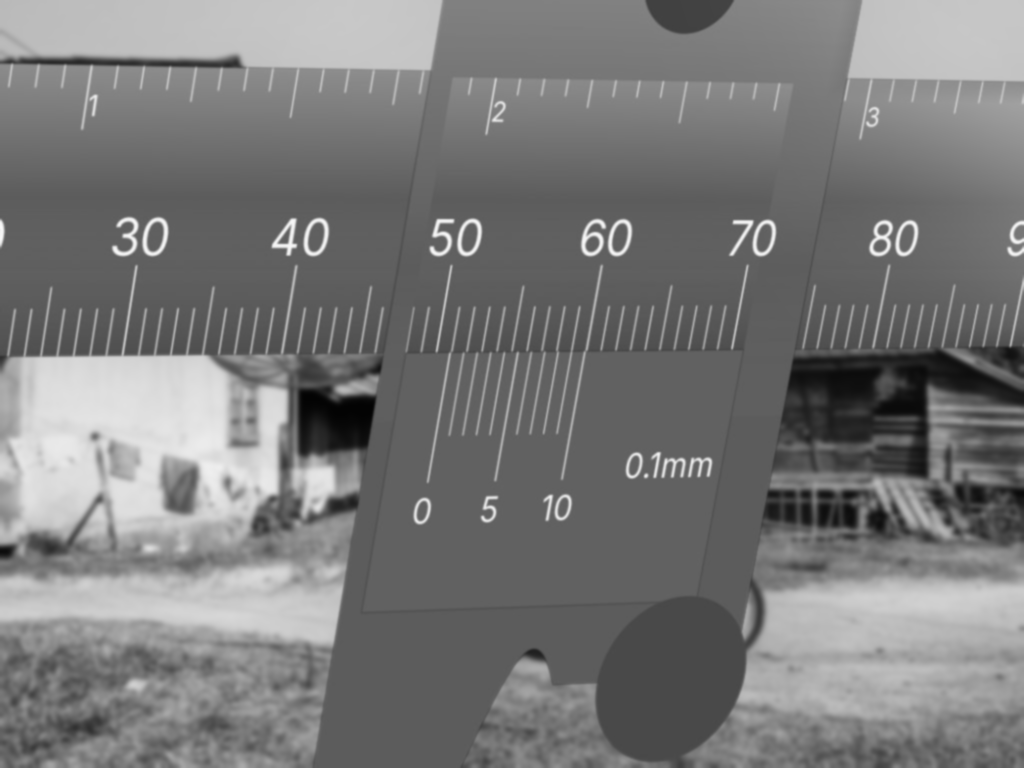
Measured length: 50.9,mm
